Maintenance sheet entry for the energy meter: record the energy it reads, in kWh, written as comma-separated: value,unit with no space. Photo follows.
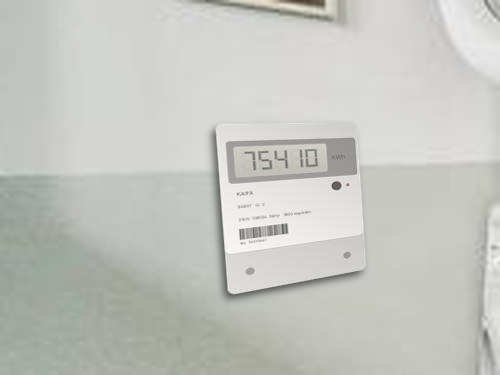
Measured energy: 75410,kWh
